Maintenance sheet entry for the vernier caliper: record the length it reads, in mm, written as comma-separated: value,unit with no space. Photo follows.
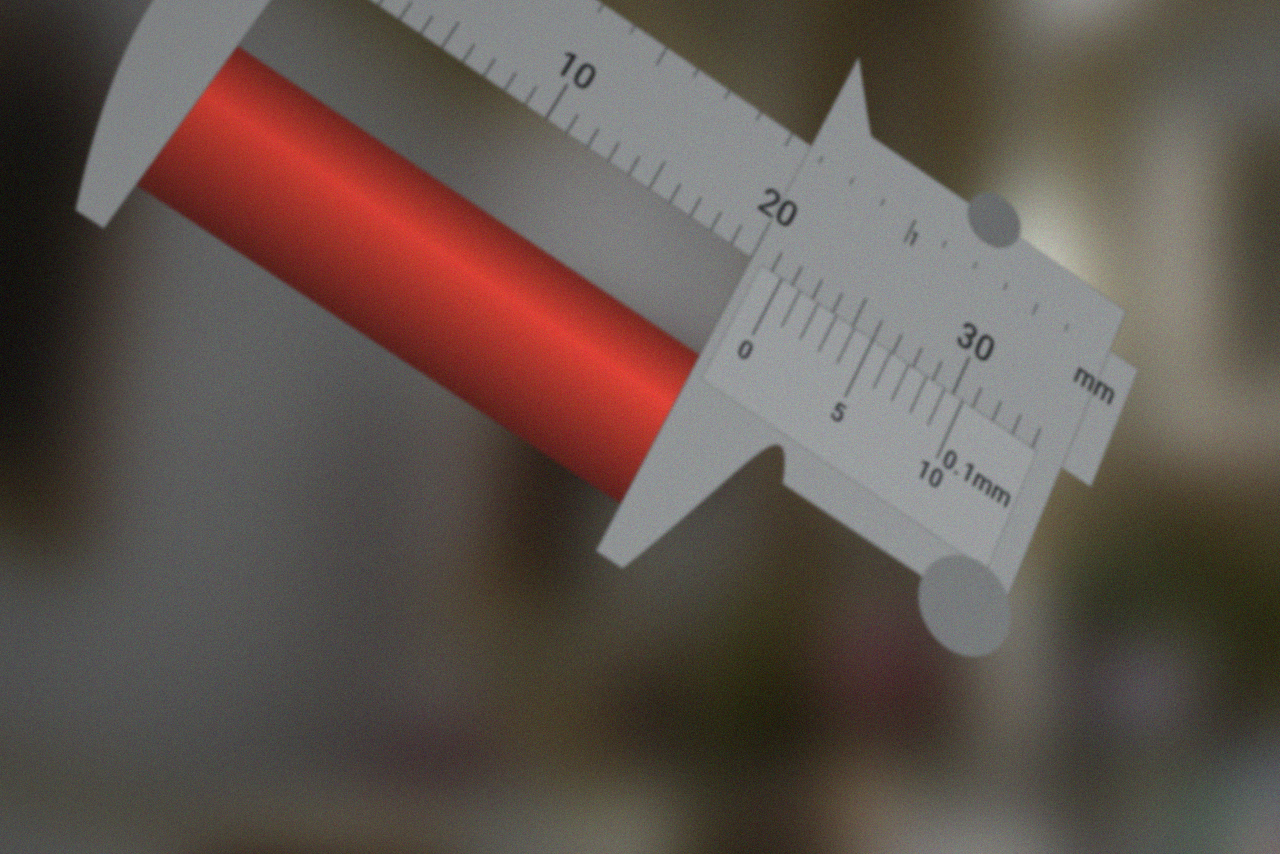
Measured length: 21.5,mm
